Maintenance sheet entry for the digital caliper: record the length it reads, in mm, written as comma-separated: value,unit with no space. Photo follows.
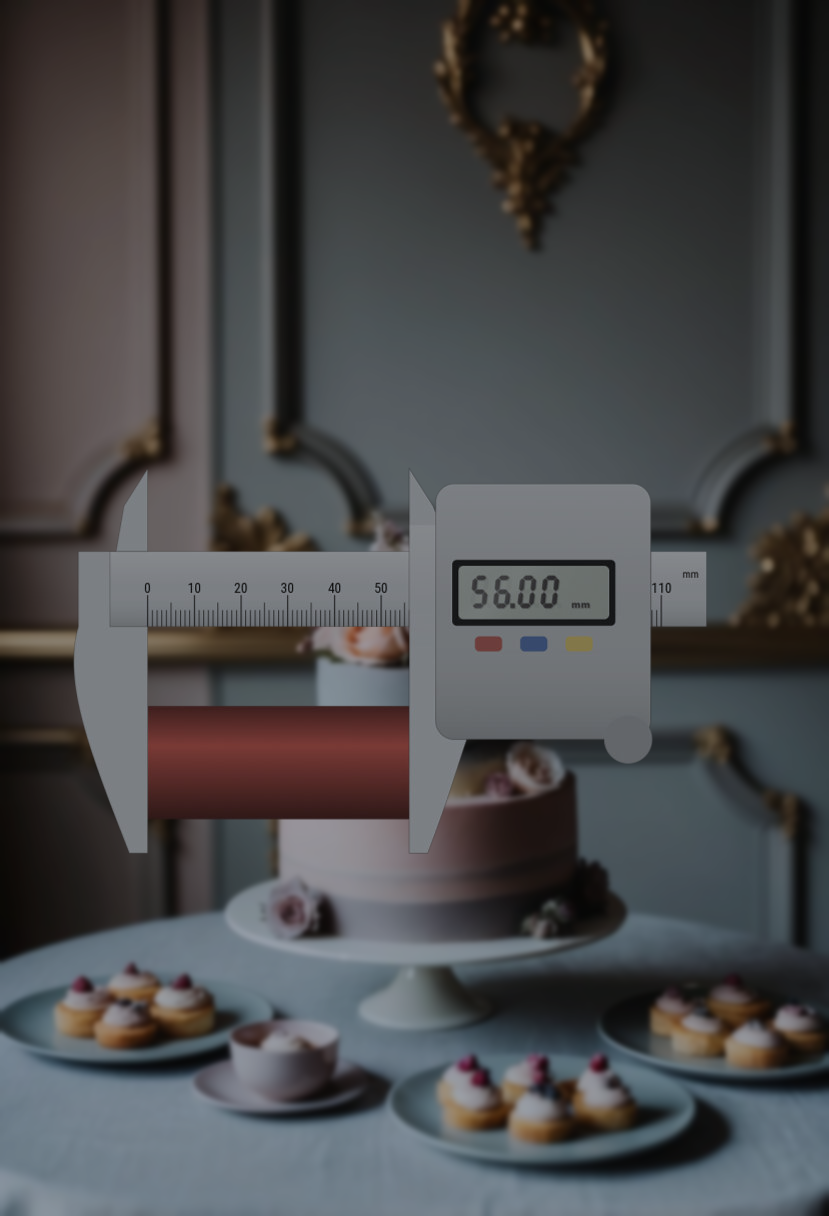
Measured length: 56.00,mm
